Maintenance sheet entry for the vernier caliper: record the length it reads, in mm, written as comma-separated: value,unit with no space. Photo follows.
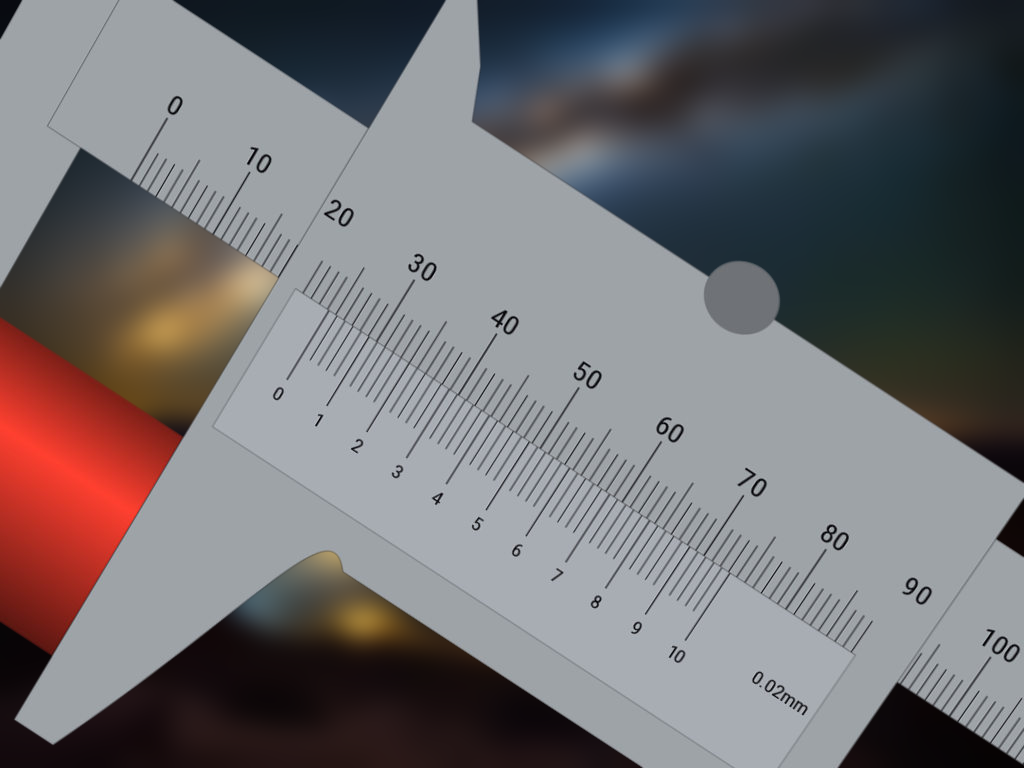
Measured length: 24.2,mm
